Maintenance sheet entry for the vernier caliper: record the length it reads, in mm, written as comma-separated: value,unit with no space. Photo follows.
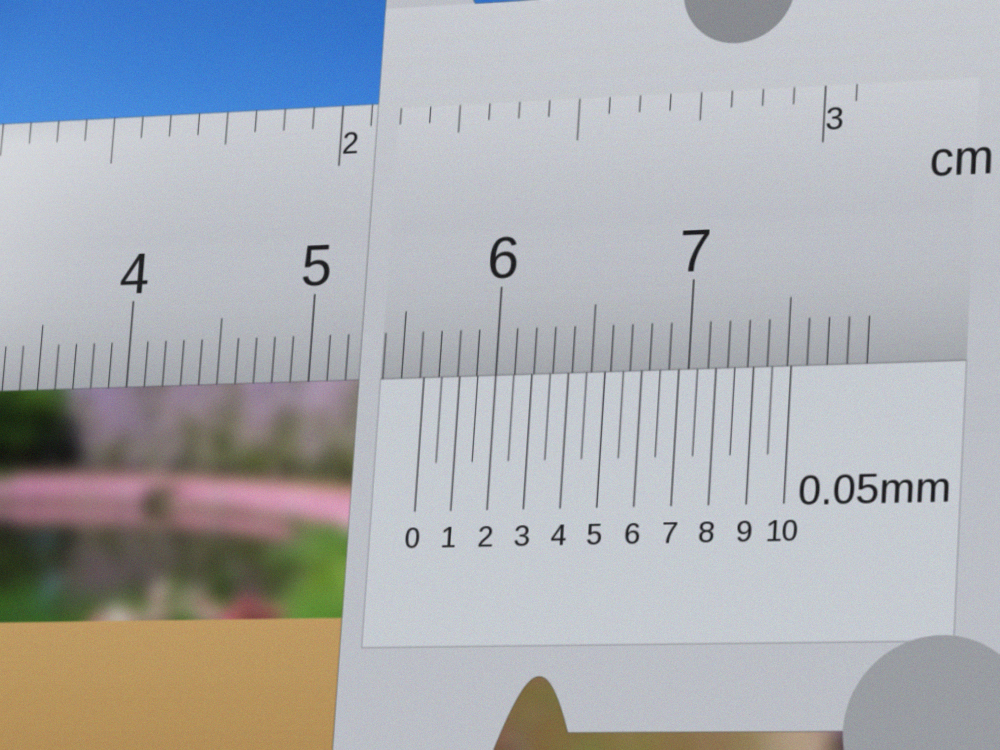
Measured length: 56.2,mm
